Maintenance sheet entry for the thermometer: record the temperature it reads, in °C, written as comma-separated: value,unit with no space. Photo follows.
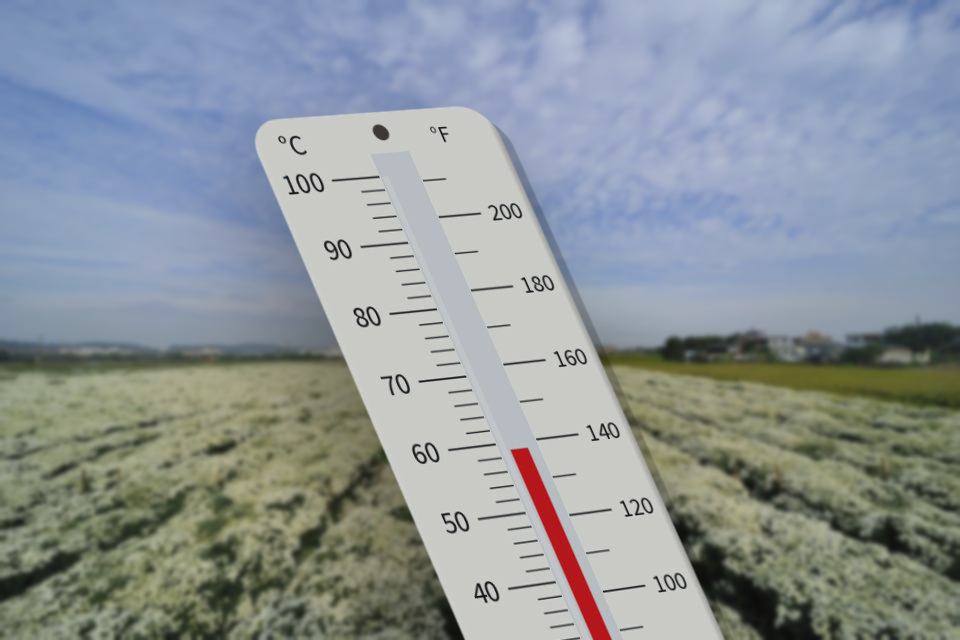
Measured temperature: 59,°C
